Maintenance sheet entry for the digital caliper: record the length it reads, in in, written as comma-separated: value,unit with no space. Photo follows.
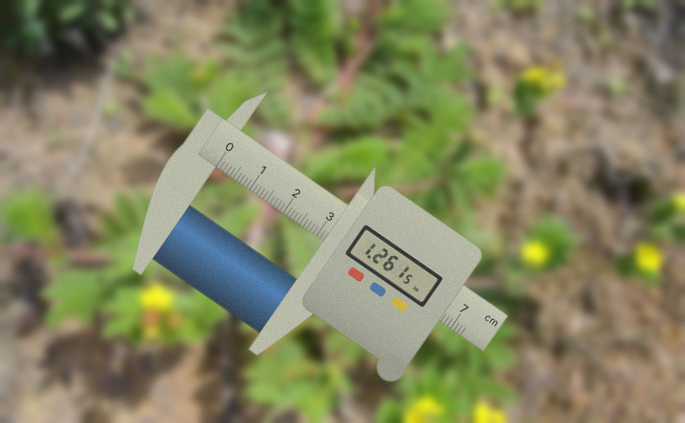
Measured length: 1.2615,in
